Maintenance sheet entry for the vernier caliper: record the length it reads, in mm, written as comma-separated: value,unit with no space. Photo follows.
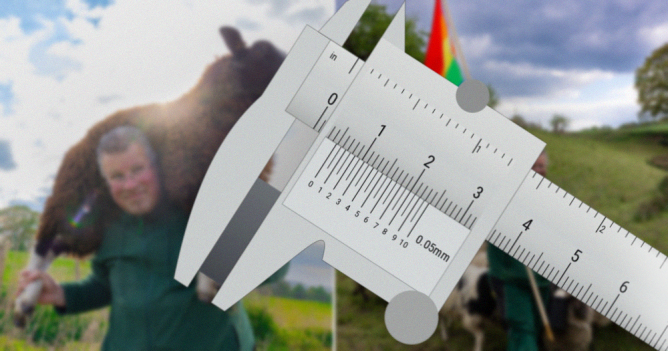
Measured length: 4.8,mm
